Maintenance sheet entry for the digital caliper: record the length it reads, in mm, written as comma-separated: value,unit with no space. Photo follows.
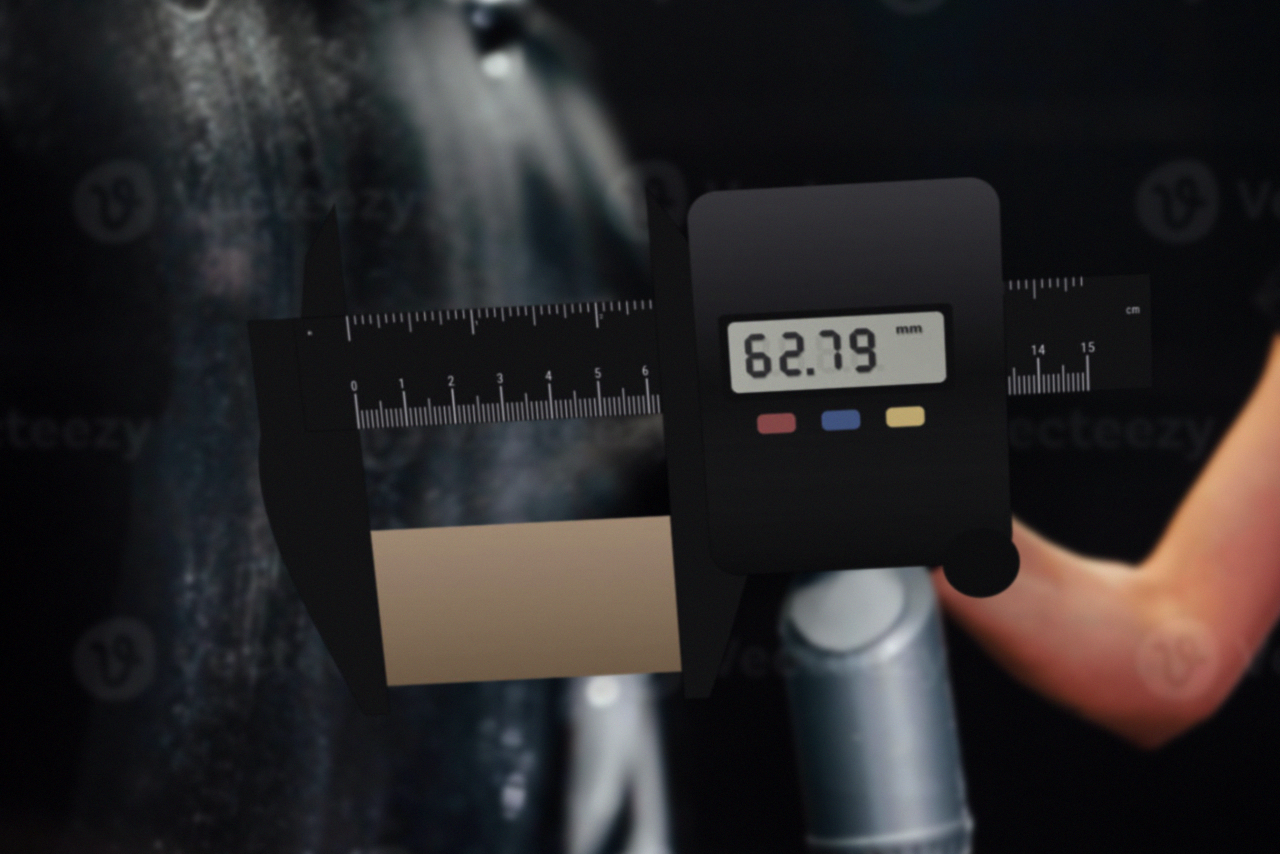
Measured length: 62.79,mm
